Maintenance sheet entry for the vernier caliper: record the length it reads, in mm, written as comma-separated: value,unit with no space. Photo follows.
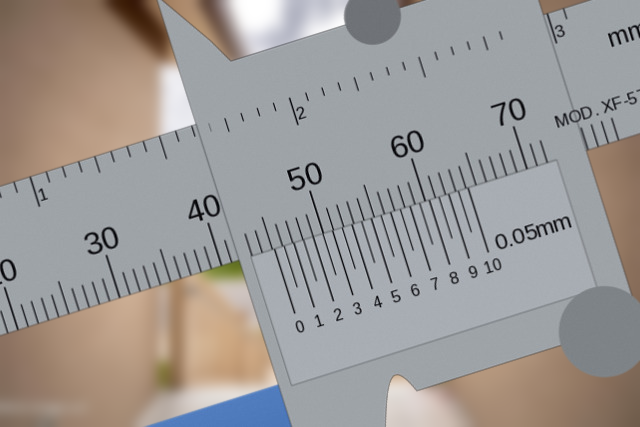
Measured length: 45.2,mm
